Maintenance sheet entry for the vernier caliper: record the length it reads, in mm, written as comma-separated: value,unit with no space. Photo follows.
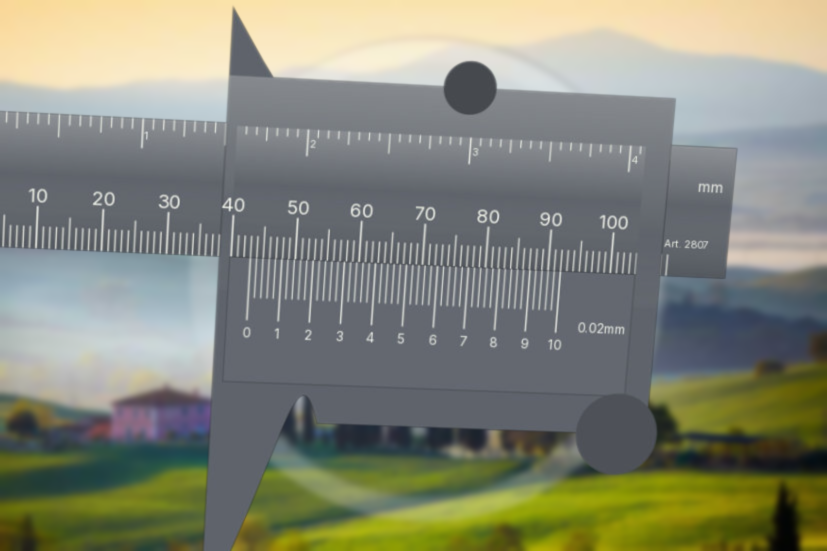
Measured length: 43.0,mm
